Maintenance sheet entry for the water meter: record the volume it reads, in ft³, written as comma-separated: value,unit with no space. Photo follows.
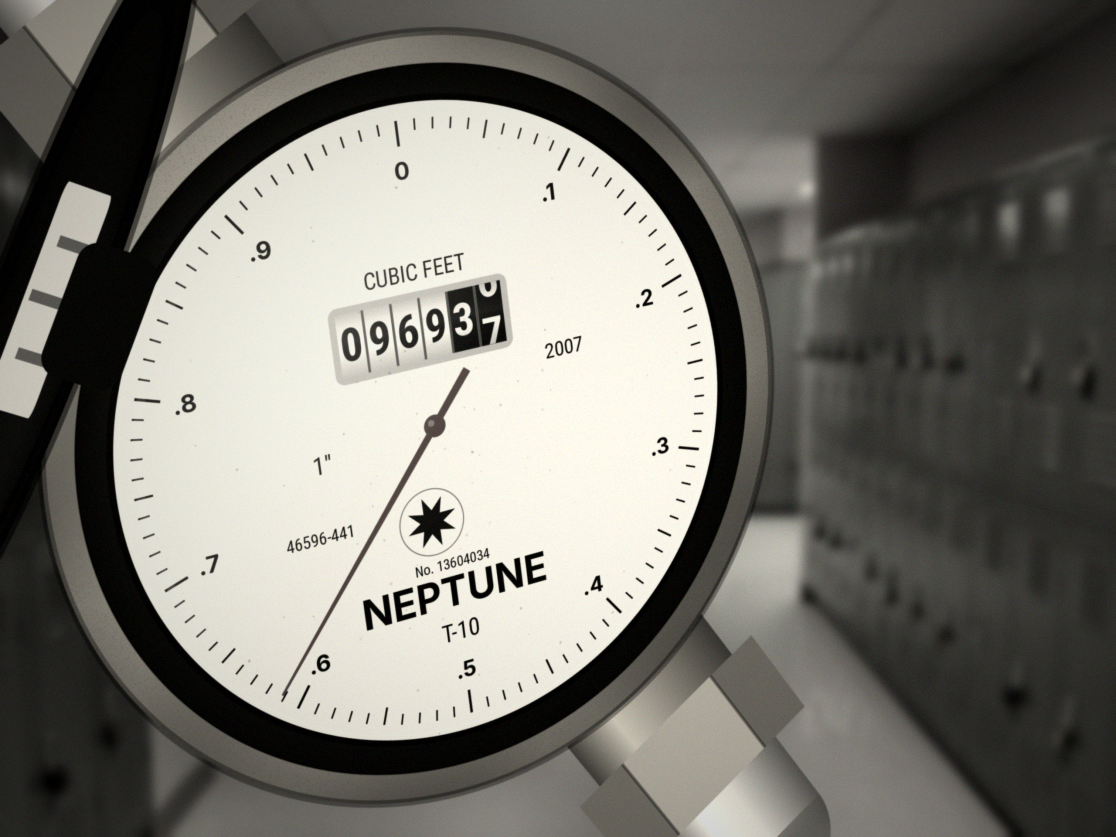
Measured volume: 96936.61,ft³
